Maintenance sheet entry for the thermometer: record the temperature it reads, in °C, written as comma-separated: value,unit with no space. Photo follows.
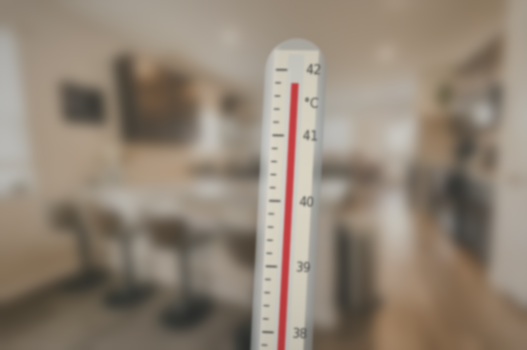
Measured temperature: 41.8,°C
